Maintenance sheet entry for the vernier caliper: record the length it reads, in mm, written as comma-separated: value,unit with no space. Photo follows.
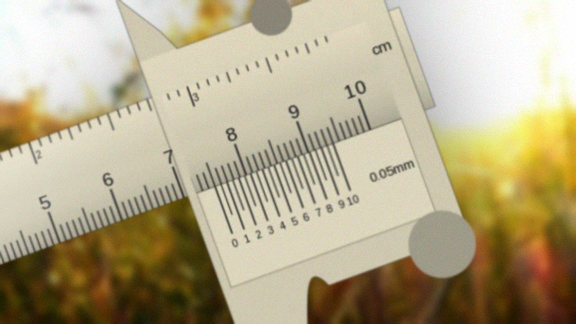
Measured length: 75.0,mm
